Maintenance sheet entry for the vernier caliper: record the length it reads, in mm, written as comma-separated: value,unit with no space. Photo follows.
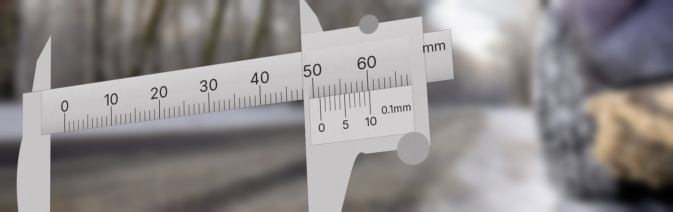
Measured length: 51.2,mm
